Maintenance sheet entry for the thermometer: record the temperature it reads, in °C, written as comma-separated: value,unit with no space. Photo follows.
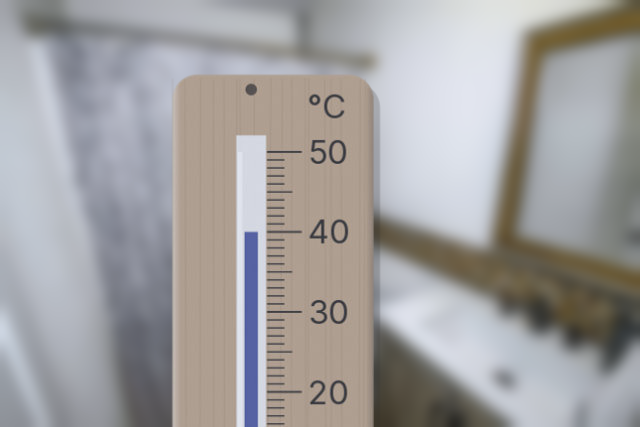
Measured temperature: 40,°C
